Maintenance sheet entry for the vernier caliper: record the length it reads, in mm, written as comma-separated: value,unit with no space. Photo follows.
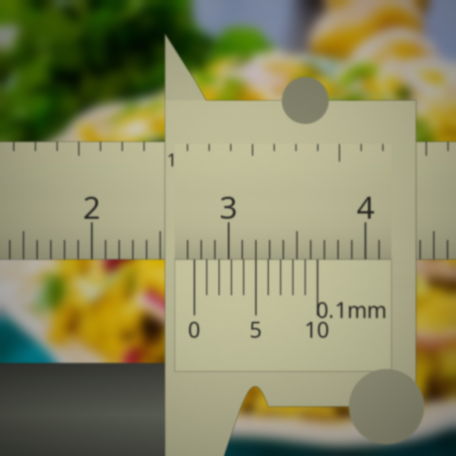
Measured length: 27.5,mm
